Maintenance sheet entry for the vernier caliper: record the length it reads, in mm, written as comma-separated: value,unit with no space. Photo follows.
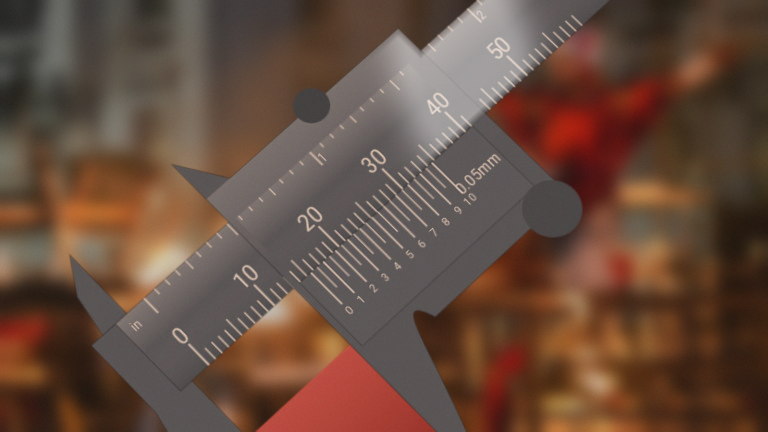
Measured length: 15.6,mm
